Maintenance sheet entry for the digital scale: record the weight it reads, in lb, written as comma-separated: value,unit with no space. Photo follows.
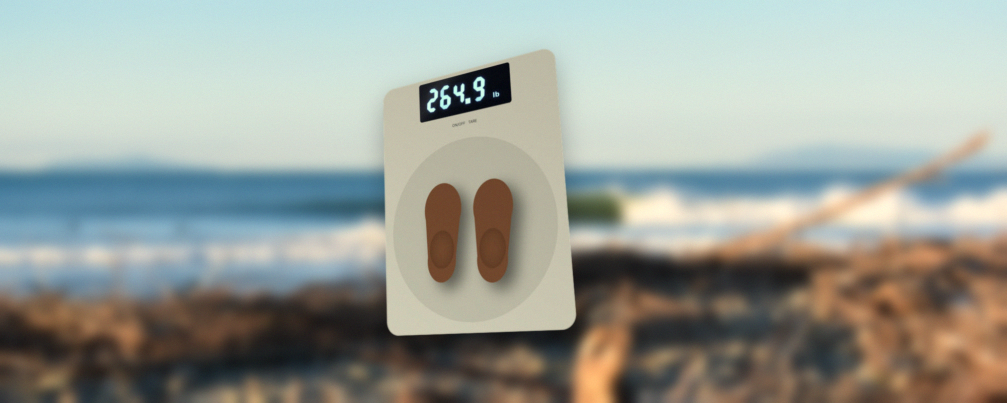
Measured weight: 264.9,lb
